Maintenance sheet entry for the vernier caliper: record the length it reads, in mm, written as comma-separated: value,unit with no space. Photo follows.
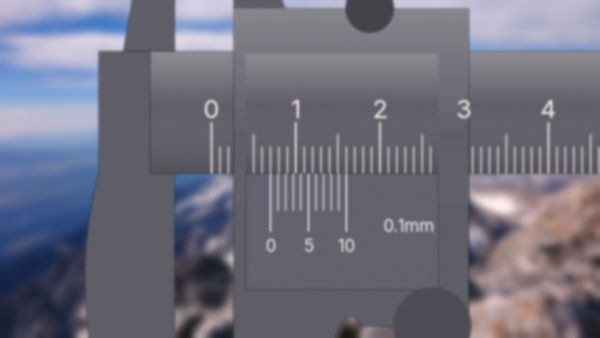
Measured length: 7.0,mm
